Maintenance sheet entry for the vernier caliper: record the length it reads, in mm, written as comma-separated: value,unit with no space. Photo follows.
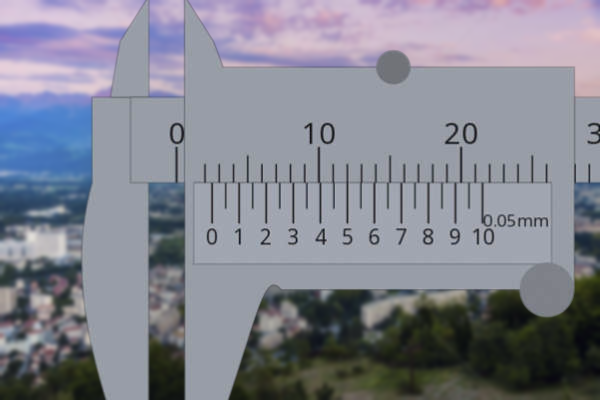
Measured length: 2.5,mm
